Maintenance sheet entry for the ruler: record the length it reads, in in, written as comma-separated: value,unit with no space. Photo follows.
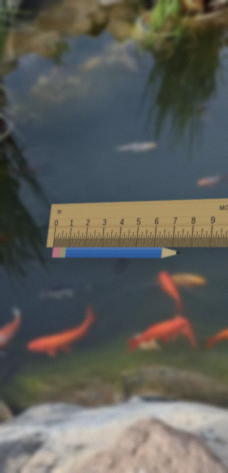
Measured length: 7.5,in
